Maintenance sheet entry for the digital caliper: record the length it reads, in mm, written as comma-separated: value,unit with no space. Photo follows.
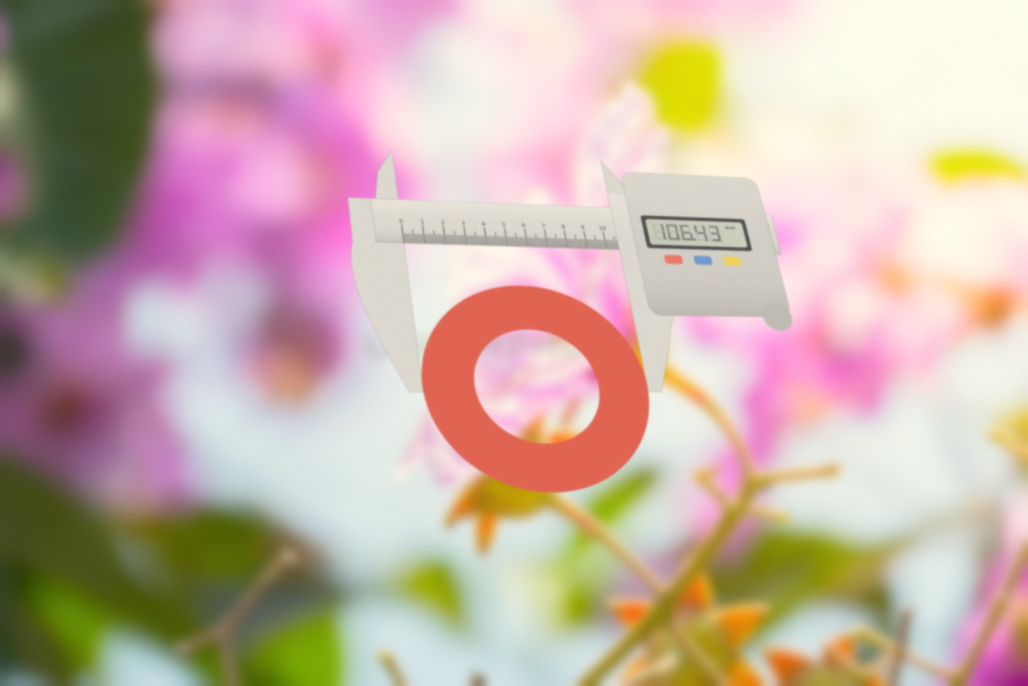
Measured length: 106.43,mm
